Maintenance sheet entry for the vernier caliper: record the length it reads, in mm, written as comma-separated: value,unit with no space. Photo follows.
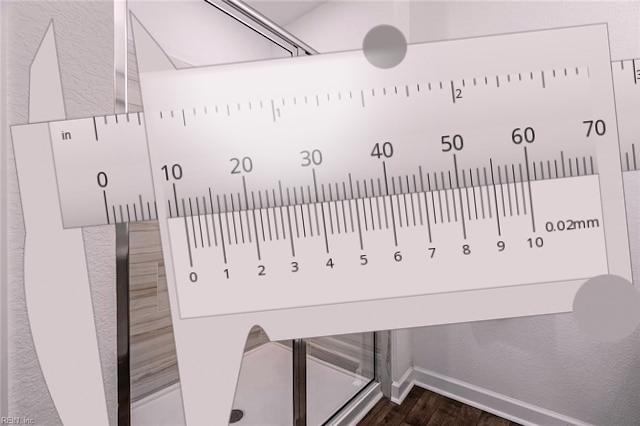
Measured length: 11.0,mm
